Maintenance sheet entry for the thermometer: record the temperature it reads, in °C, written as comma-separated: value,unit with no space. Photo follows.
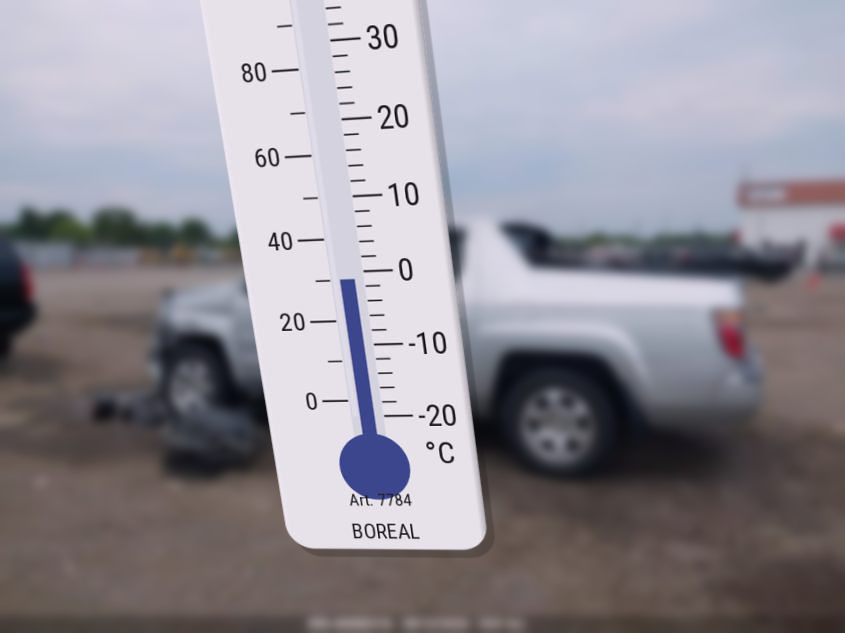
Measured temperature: -1,°C
